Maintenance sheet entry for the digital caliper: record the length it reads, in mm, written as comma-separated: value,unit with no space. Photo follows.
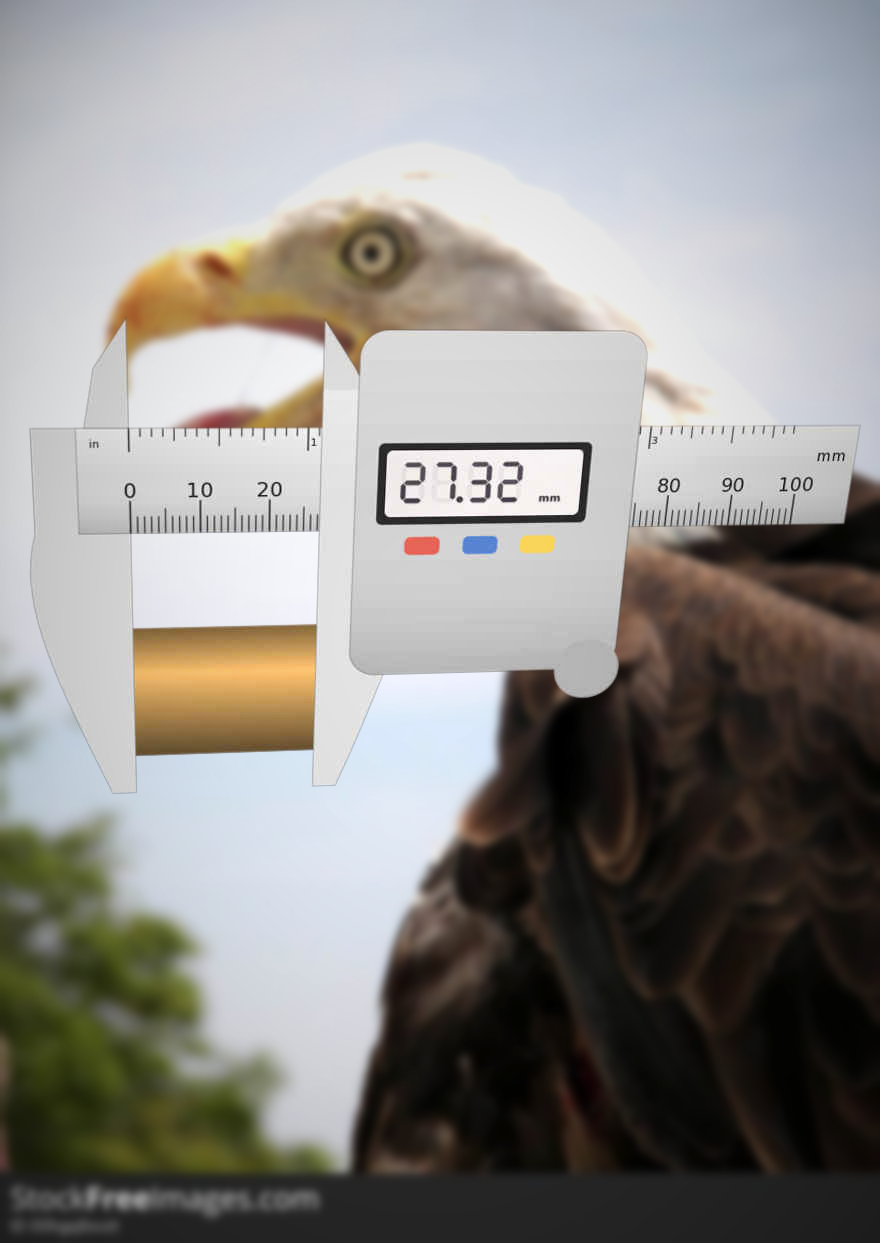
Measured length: 27.32,mm
